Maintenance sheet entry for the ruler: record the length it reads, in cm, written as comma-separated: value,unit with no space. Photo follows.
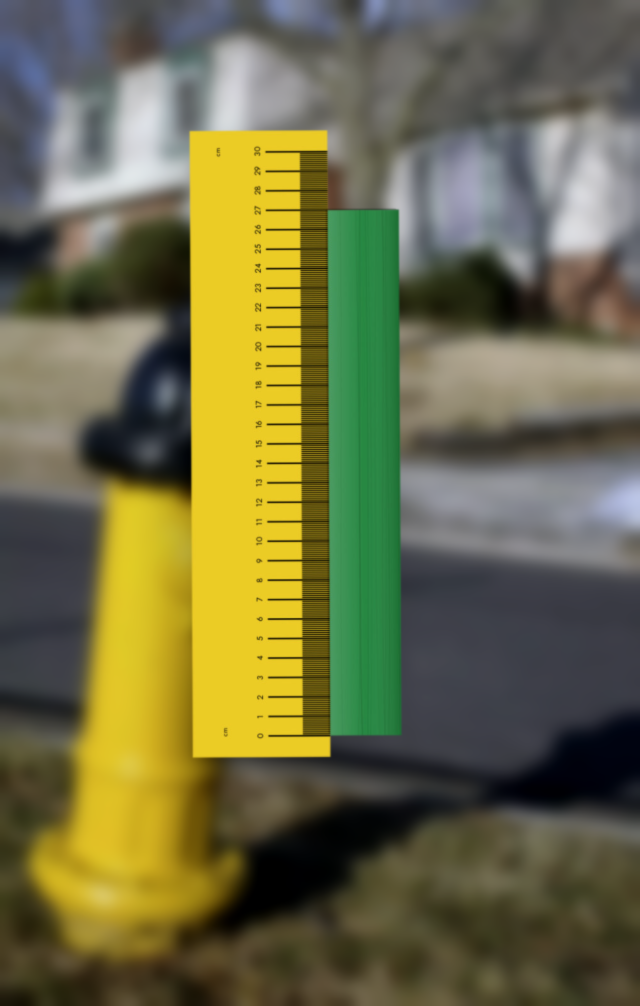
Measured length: 27,cm
